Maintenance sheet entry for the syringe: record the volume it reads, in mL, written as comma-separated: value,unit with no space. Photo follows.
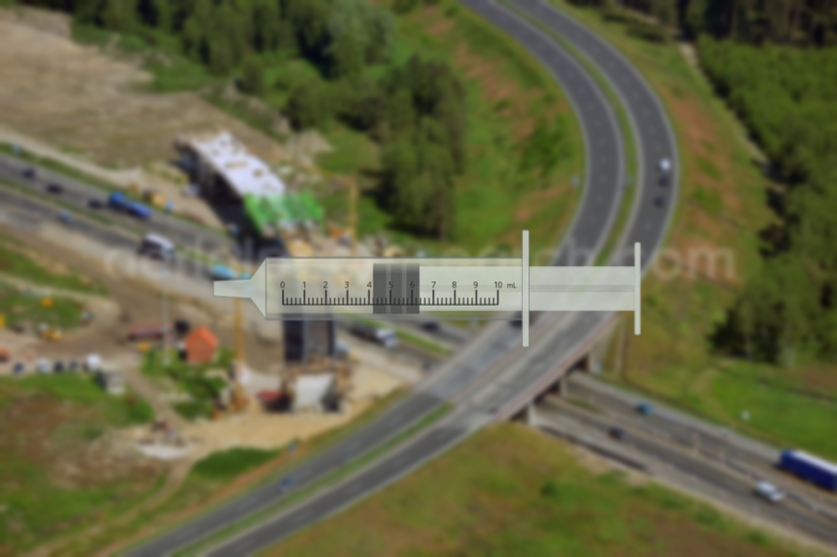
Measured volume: 4.2,mL
